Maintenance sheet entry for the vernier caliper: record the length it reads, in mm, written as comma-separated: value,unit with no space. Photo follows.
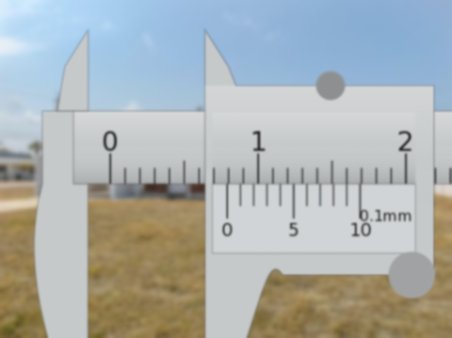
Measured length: 7.9,mm
